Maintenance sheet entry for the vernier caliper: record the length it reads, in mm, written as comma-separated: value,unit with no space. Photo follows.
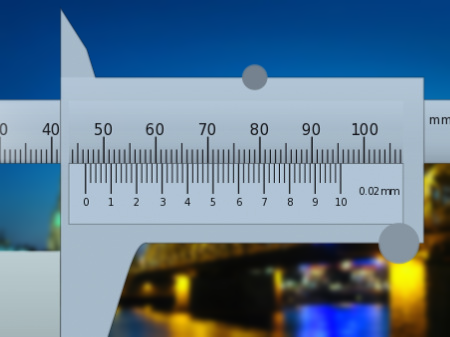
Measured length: 46.5,mm
